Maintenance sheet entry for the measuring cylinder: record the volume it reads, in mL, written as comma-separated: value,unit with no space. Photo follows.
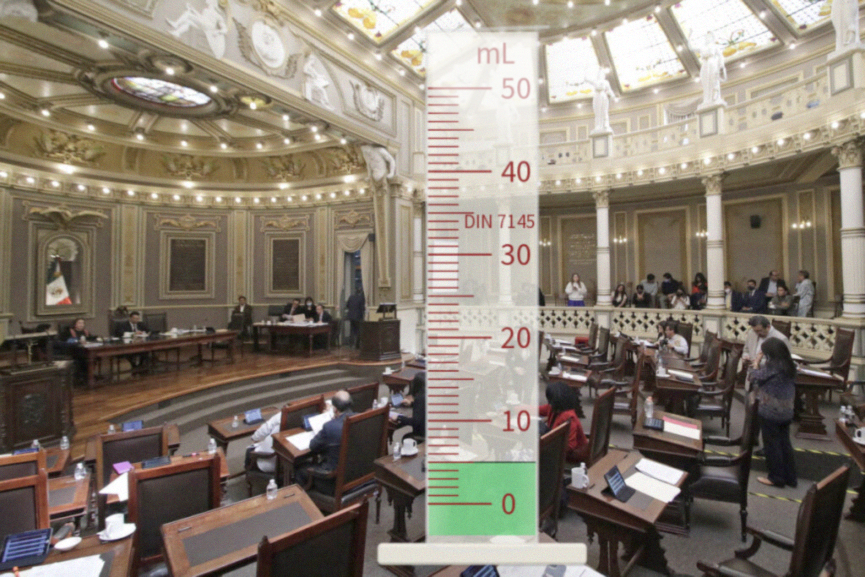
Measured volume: 5,mL
